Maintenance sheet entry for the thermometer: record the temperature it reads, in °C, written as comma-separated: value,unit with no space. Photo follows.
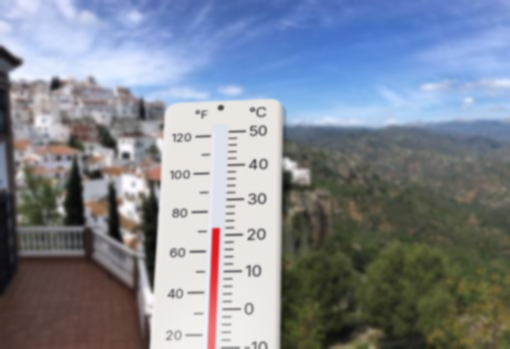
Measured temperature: 22,°C
